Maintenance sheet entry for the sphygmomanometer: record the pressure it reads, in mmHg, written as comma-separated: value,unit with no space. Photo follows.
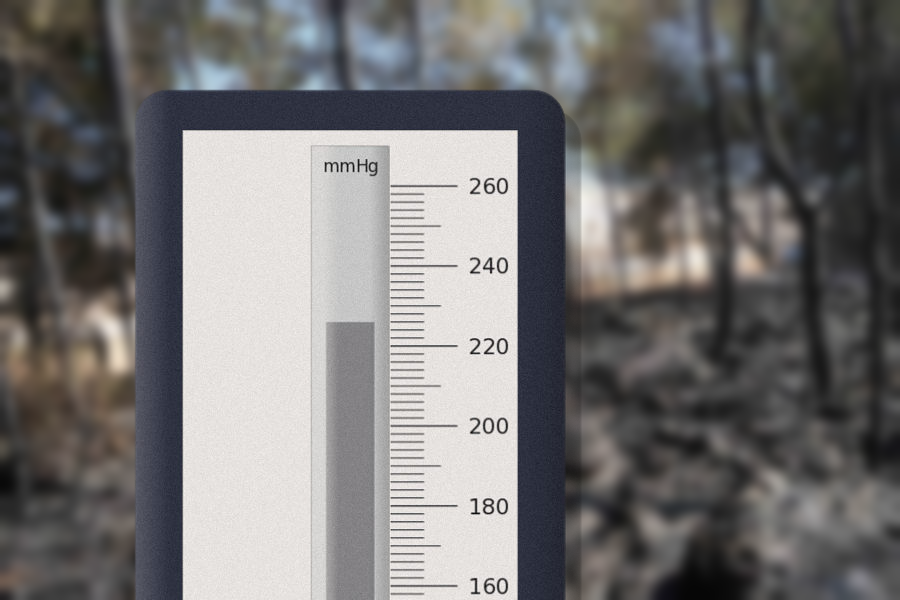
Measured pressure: 226,mmHg
